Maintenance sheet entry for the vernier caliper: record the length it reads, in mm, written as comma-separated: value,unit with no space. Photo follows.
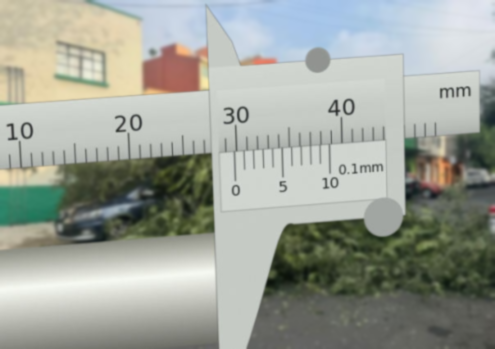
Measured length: 29.8,mm
